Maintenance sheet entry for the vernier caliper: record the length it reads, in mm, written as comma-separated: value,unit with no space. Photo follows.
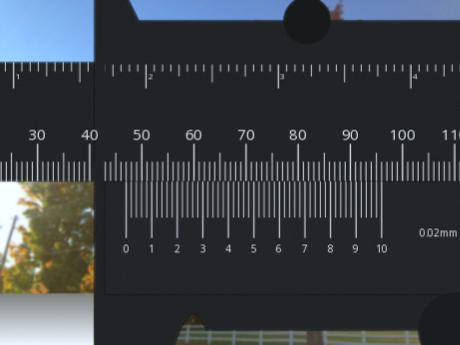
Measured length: 47.0,mm
